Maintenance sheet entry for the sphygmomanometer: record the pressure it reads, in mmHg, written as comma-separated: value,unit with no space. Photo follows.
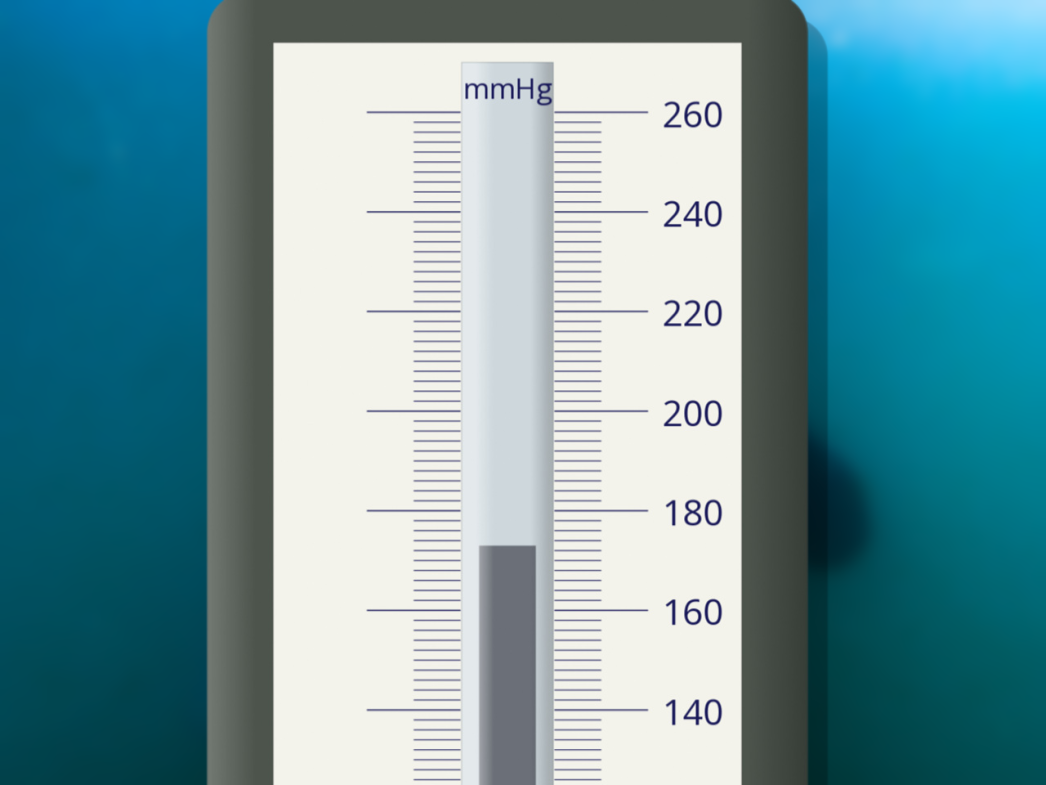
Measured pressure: 173,mmHg
